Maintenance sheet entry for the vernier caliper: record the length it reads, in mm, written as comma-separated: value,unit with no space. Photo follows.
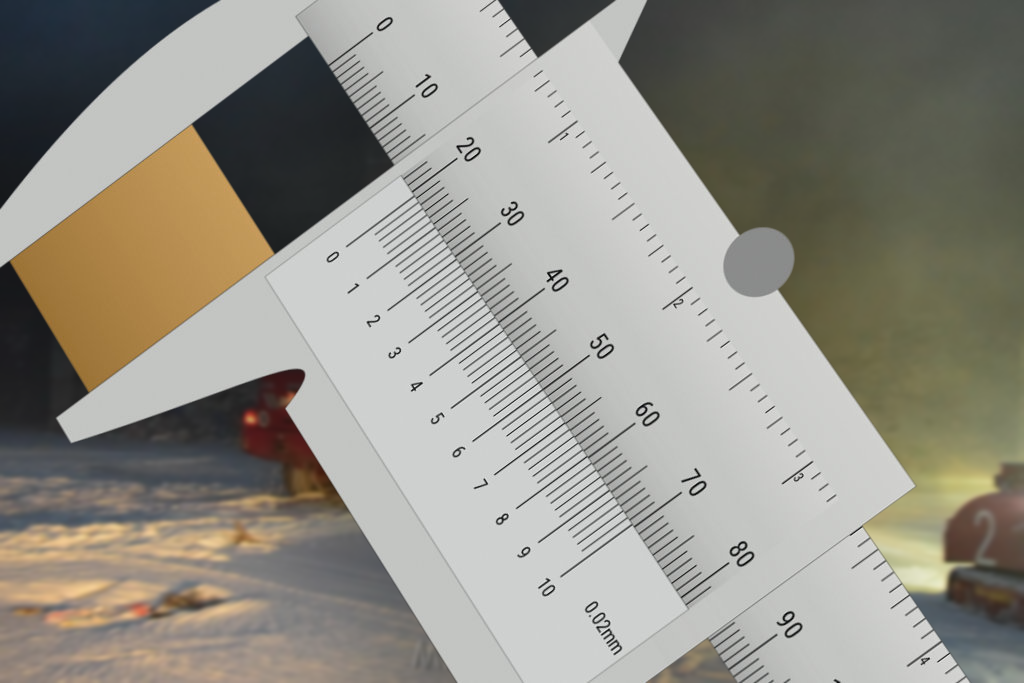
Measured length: 20.6,mm
